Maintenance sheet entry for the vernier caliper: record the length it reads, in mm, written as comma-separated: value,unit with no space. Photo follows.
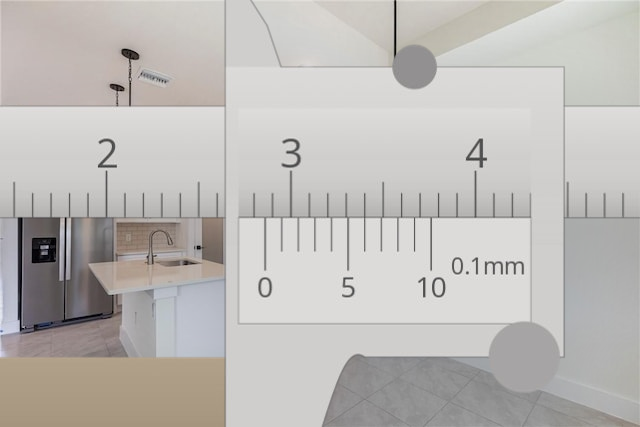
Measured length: 28.6,mm
